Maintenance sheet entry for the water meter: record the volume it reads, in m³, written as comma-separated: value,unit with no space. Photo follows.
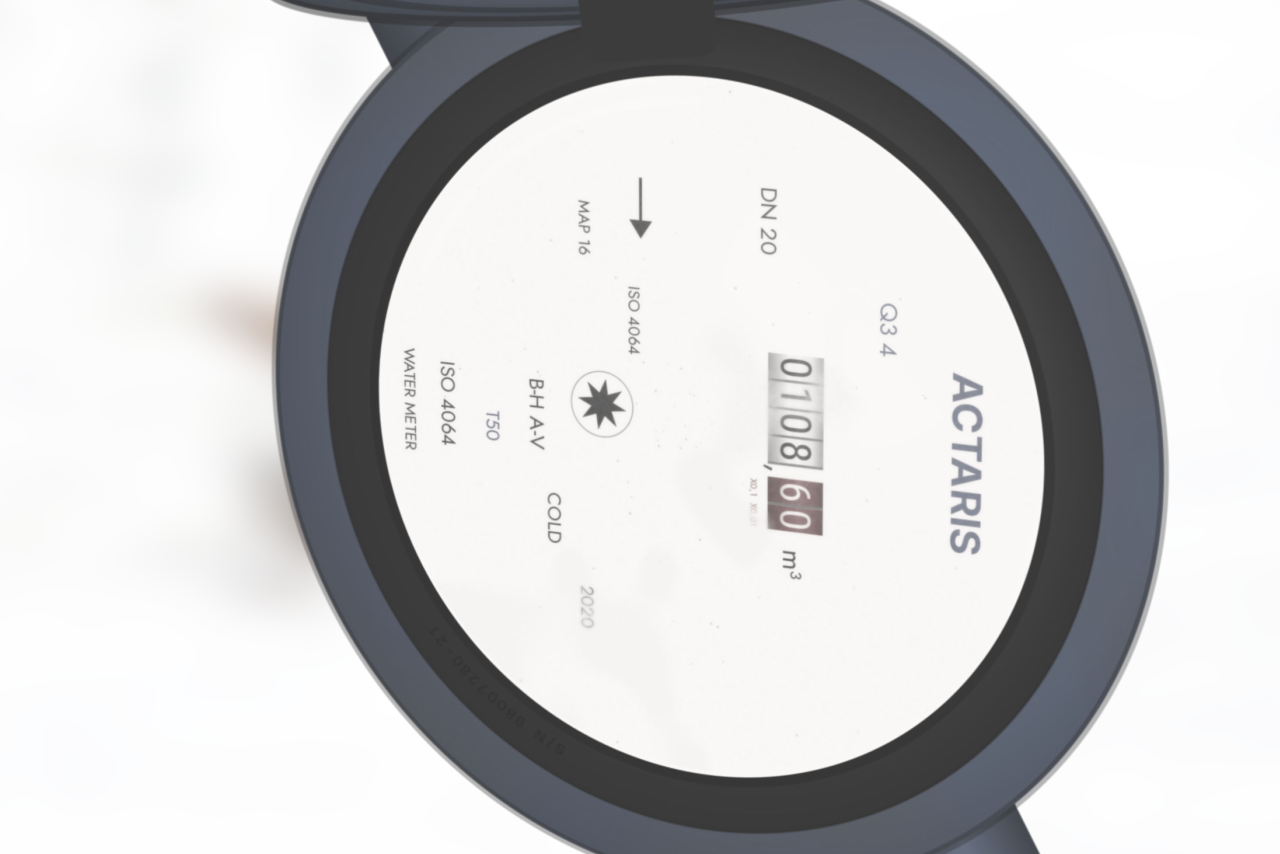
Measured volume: 108.60,m³
